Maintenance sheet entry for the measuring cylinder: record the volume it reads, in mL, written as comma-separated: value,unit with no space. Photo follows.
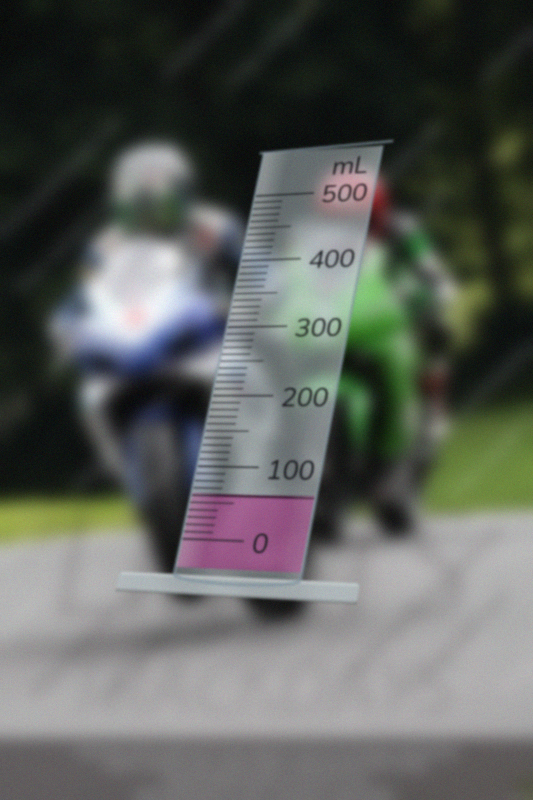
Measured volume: 60,mL
